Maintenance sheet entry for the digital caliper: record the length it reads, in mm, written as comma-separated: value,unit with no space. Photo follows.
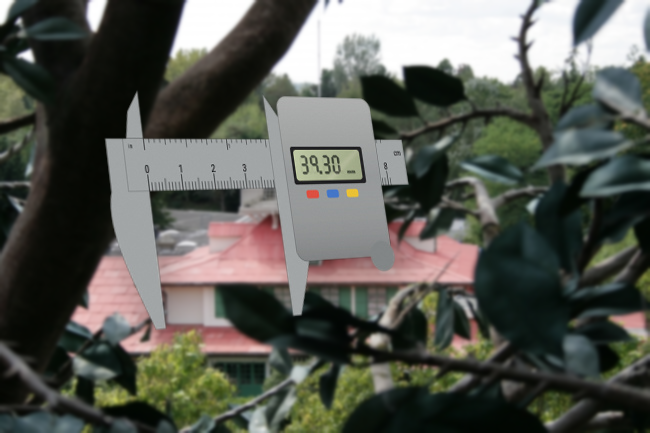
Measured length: 39.30,mm
